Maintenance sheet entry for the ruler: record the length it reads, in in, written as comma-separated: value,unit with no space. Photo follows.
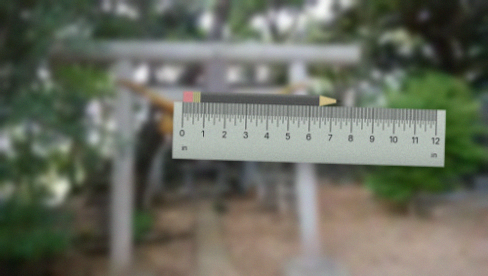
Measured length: 7.5,in
